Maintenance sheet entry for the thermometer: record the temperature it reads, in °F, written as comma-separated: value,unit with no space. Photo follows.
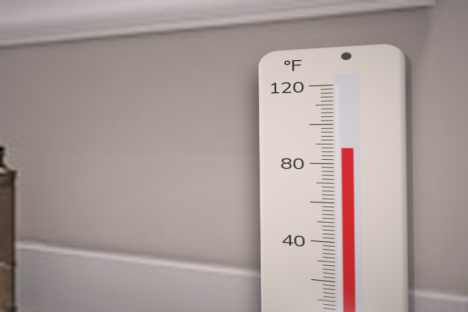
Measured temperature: 88,°F
